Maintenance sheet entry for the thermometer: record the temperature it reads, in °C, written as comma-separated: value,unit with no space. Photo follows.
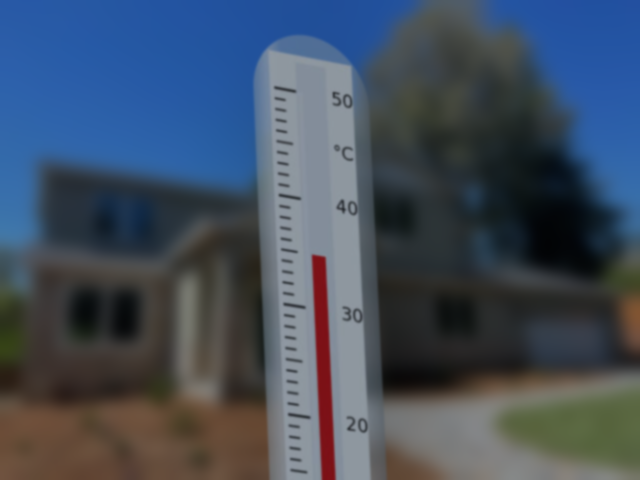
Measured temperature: 35,°C
